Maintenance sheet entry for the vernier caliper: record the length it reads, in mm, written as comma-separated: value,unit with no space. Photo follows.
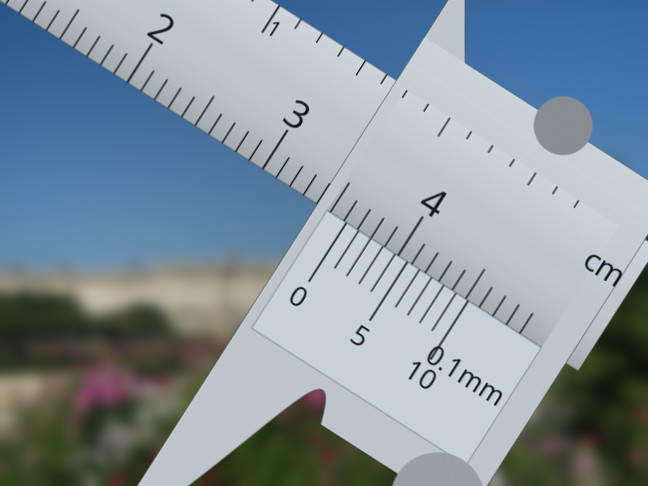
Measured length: 36.2,mm
